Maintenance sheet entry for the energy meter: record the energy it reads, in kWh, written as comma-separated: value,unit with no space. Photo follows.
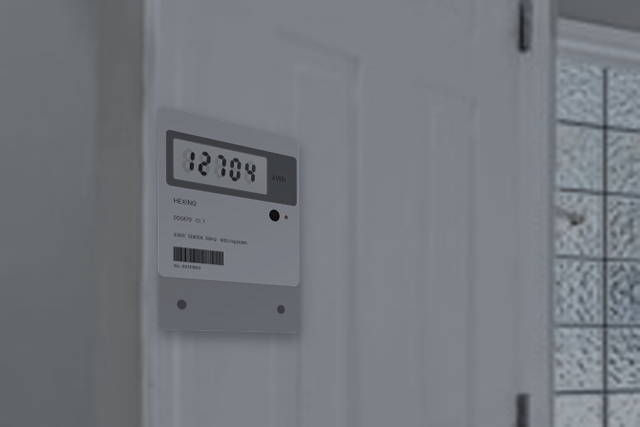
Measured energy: 12704,kWh
